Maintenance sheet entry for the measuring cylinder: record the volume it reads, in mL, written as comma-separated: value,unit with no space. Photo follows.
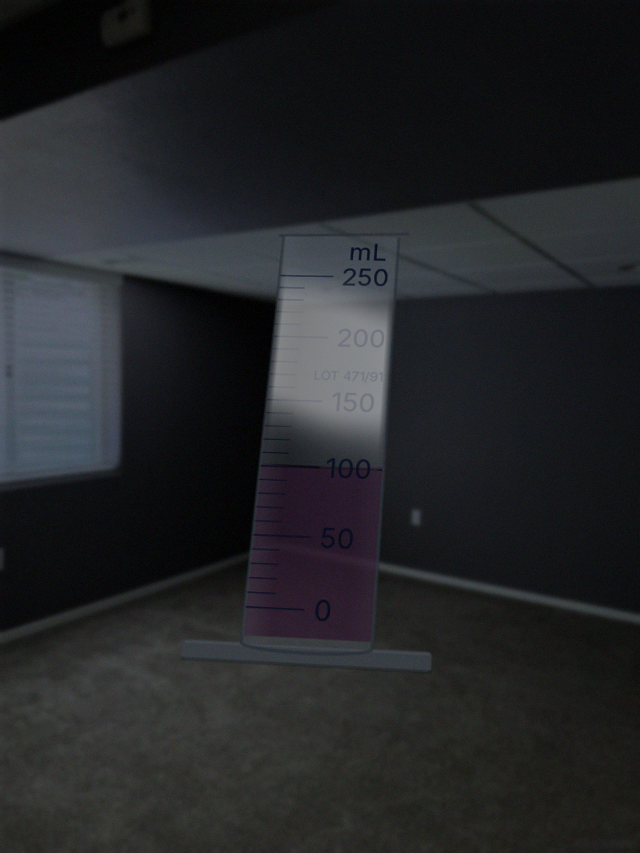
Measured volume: 100,mL
